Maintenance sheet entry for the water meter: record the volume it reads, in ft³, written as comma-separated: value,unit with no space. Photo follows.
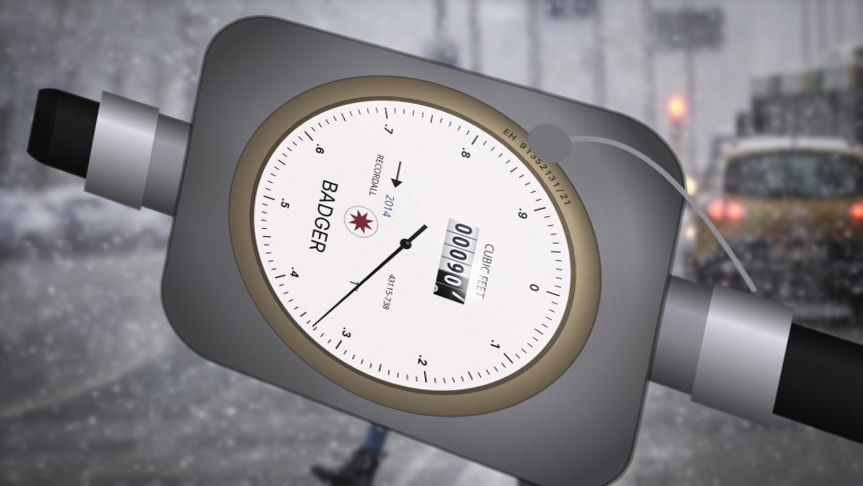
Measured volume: 907.33,ft³
